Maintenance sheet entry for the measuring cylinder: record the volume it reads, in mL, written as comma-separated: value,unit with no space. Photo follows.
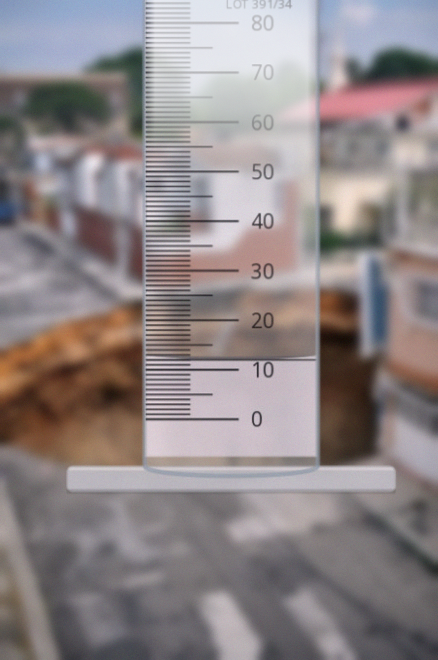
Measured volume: 12,mL
